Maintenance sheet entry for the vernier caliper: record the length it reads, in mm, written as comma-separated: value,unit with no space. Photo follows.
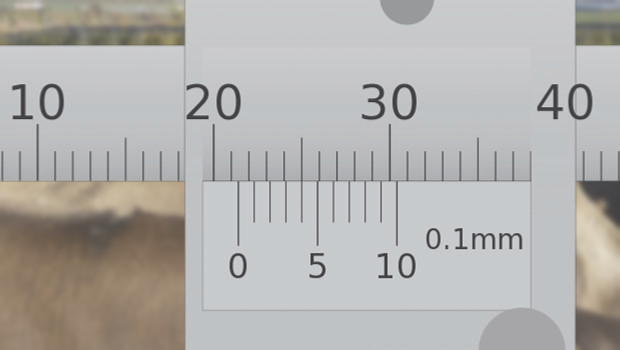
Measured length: 21.4,mm
